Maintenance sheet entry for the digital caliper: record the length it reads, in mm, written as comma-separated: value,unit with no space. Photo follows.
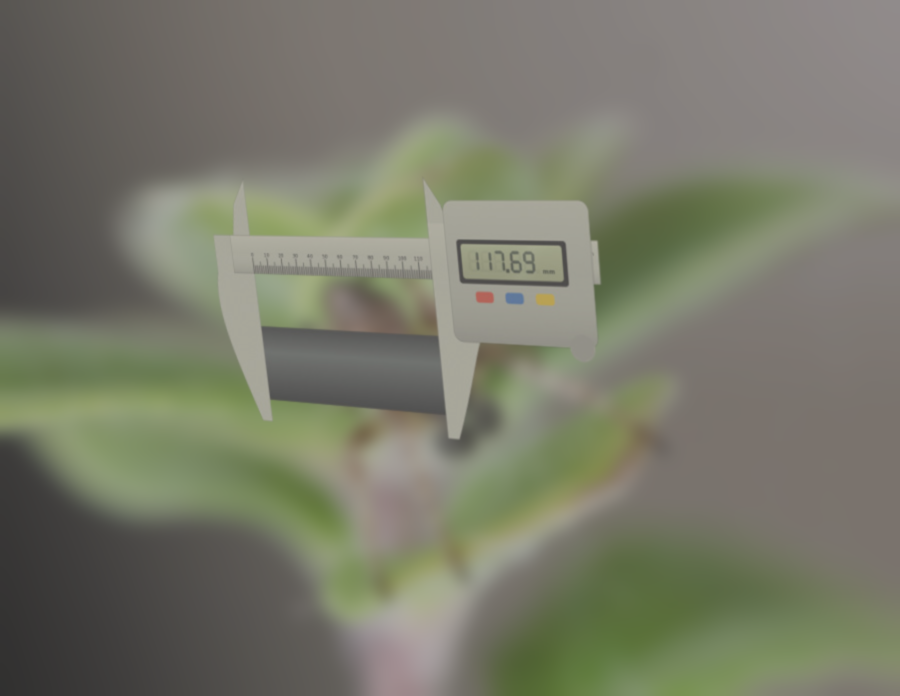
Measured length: 117.69,mm
